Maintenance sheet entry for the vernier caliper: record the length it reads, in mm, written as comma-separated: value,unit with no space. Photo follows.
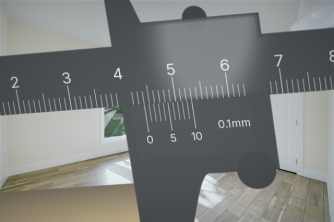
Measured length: 44.0,mm
